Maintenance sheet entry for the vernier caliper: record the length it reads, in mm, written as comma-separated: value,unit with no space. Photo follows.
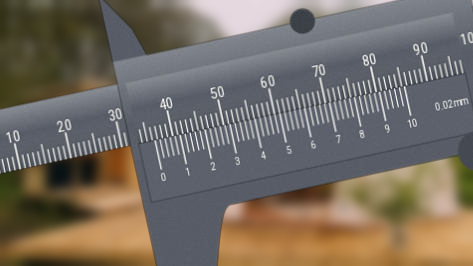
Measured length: 36.5,mm
